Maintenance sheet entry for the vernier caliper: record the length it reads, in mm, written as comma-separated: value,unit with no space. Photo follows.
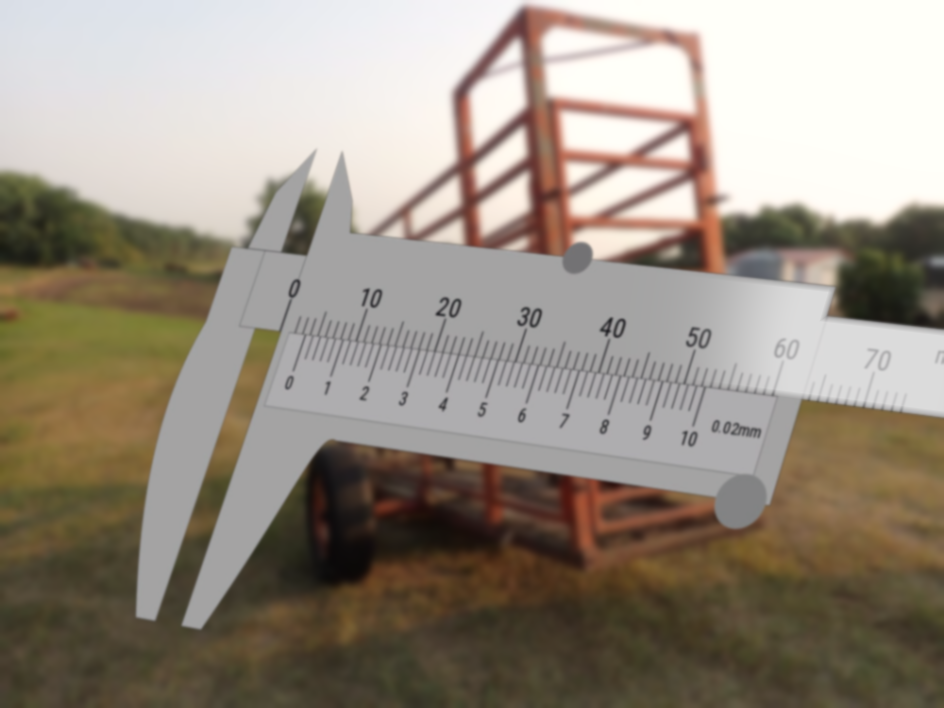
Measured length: 3.4,mm
